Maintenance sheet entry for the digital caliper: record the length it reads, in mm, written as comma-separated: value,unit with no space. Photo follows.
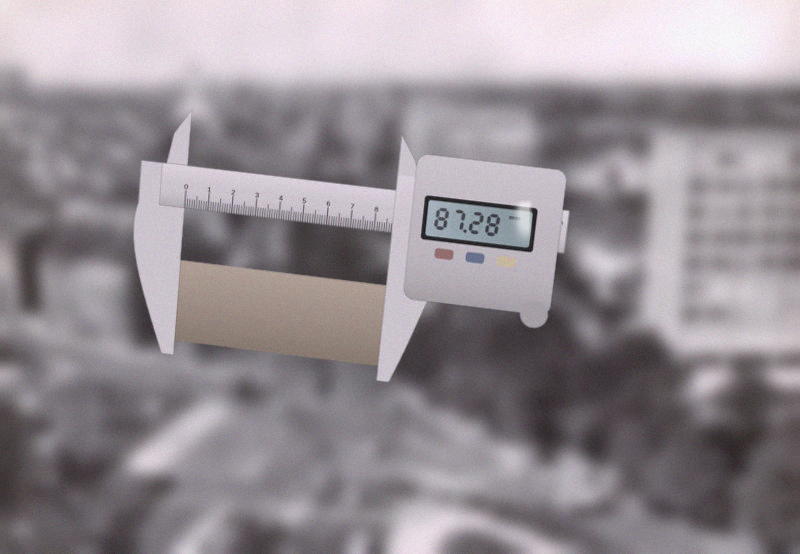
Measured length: 87.28,mm
